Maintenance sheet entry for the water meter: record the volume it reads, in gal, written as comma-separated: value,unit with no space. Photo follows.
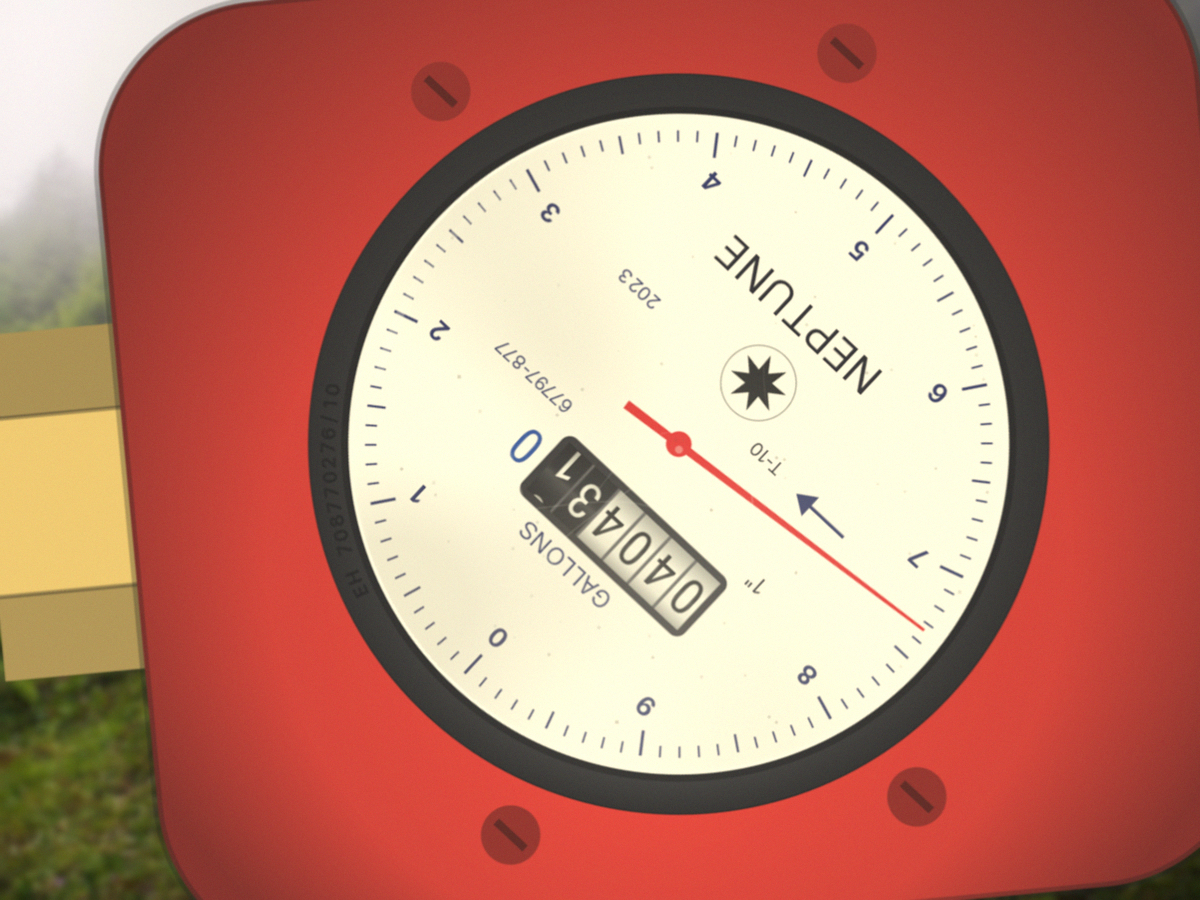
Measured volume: 404307.3,gal
